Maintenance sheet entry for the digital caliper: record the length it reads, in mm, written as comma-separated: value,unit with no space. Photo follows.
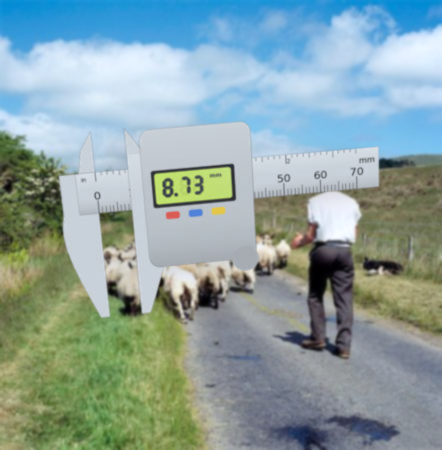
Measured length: 8.73,mm
